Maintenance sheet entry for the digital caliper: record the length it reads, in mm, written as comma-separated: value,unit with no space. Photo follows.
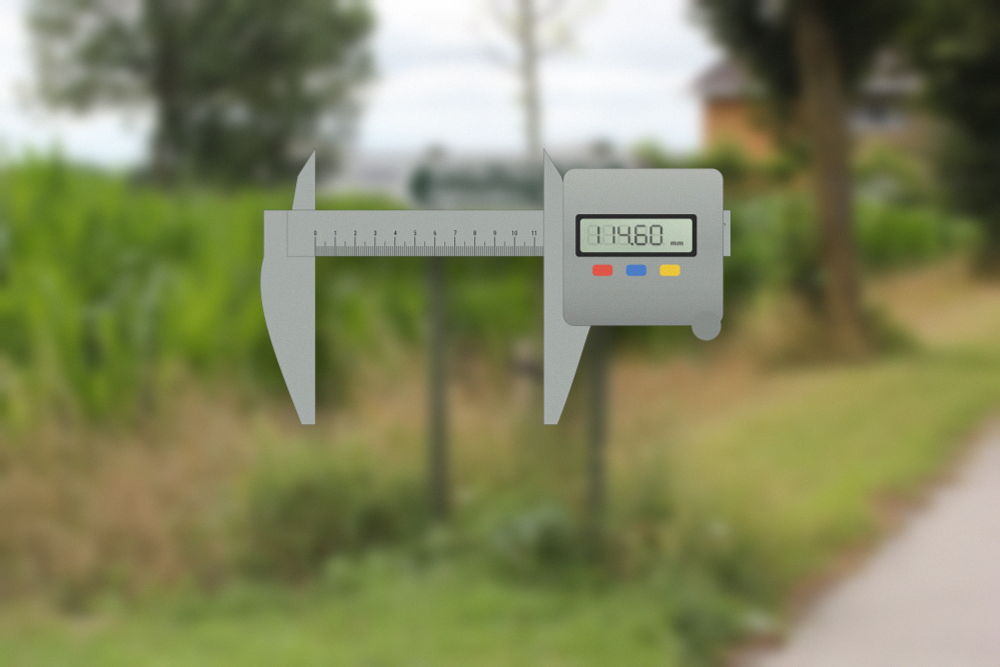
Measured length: 114.60,mm
